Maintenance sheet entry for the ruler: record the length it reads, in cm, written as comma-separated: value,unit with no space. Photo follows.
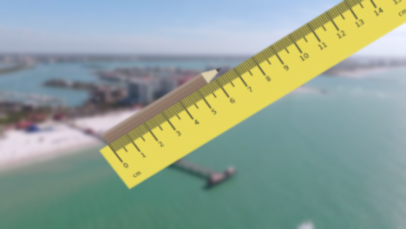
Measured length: 6.5,cm
